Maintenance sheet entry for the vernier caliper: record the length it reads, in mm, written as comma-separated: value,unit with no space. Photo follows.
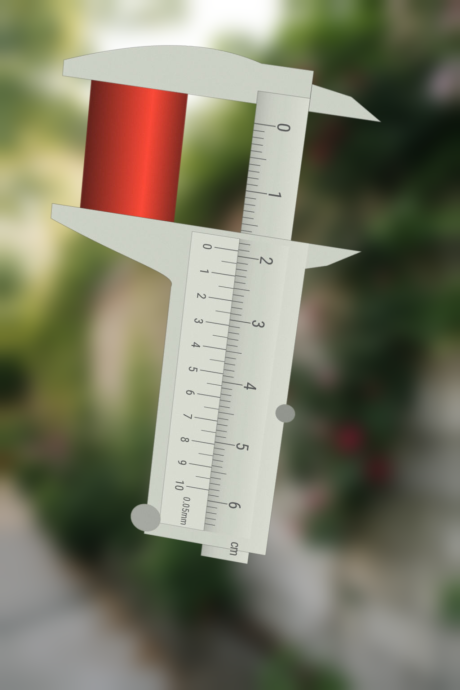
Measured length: 19.2,mm
